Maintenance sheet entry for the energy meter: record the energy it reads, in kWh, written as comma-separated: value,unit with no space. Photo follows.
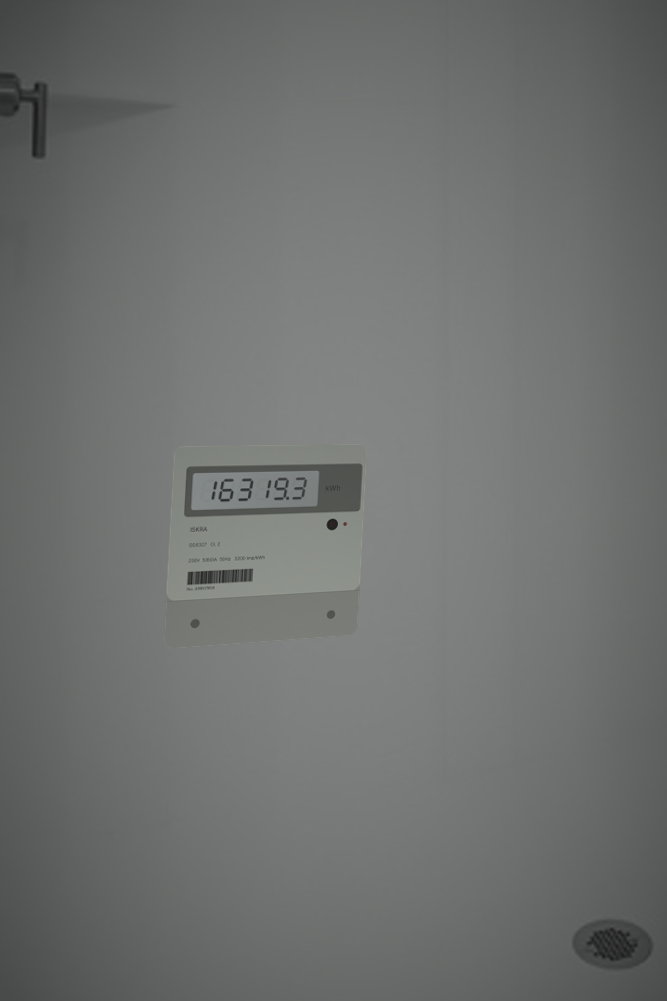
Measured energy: 16319.3,kWh
